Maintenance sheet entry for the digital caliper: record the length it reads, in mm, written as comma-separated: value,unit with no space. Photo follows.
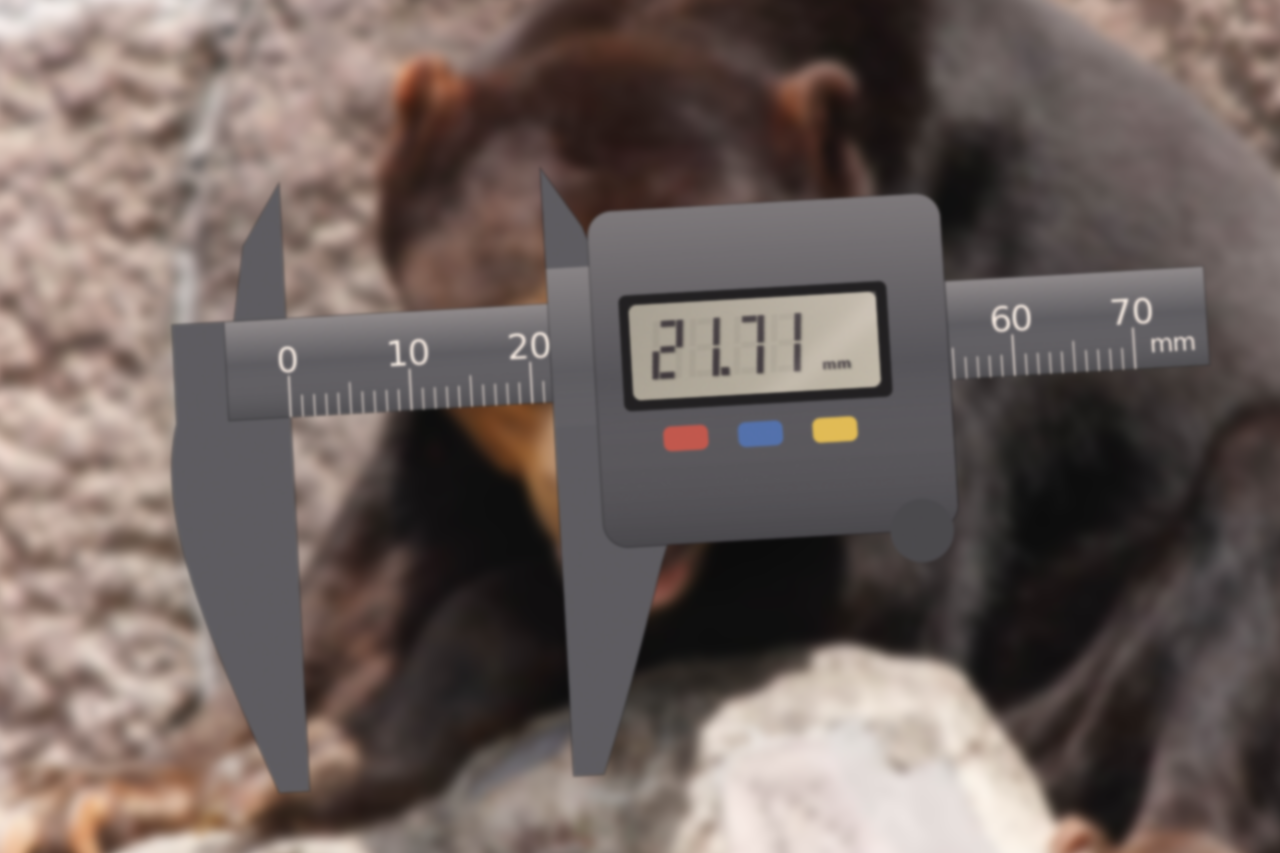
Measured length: 21.71,mm
